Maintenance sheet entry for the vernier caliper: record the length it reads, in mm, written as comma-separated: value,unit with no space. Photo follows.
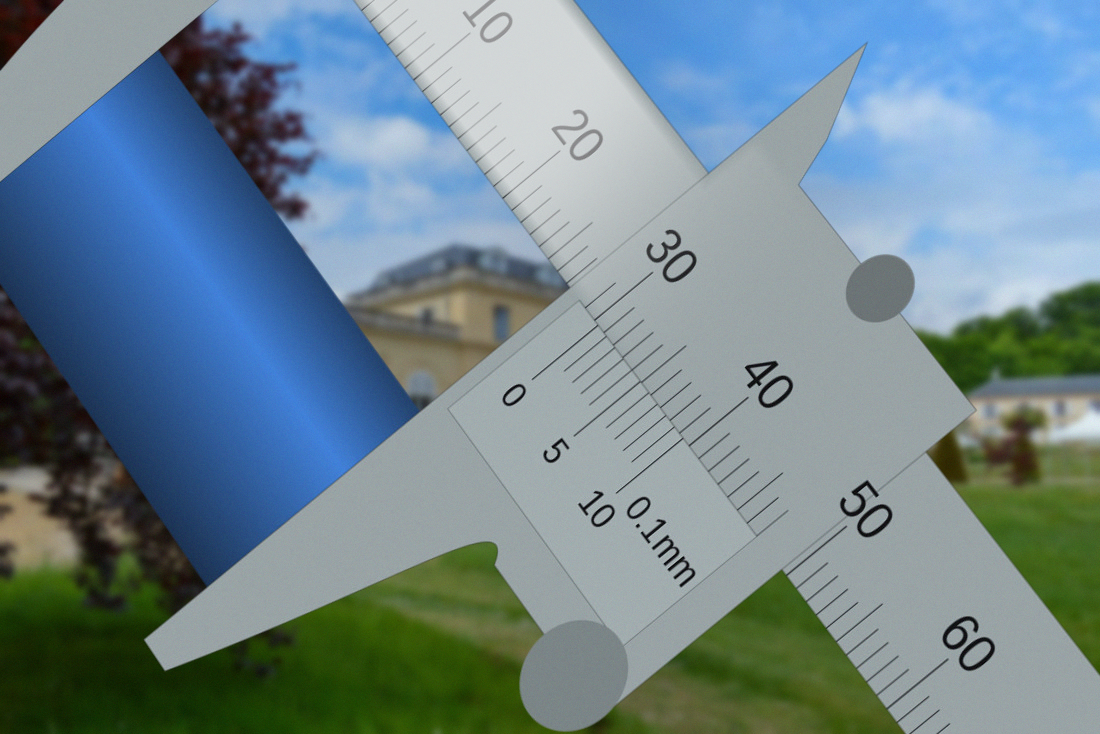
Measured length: 30.4,mm
